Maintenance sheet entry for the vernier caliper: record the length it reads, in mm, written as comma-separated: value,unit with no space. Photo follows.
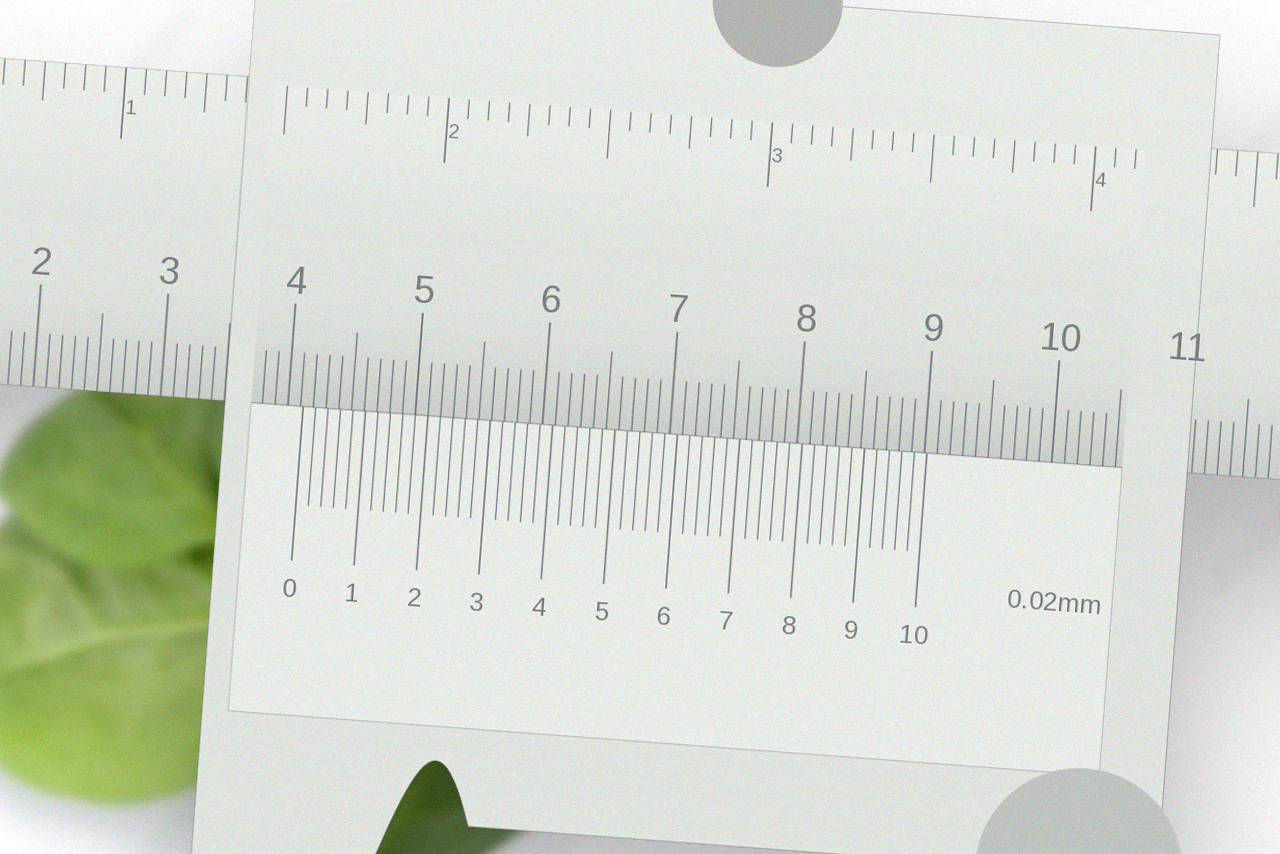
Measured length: 41.2,mm
